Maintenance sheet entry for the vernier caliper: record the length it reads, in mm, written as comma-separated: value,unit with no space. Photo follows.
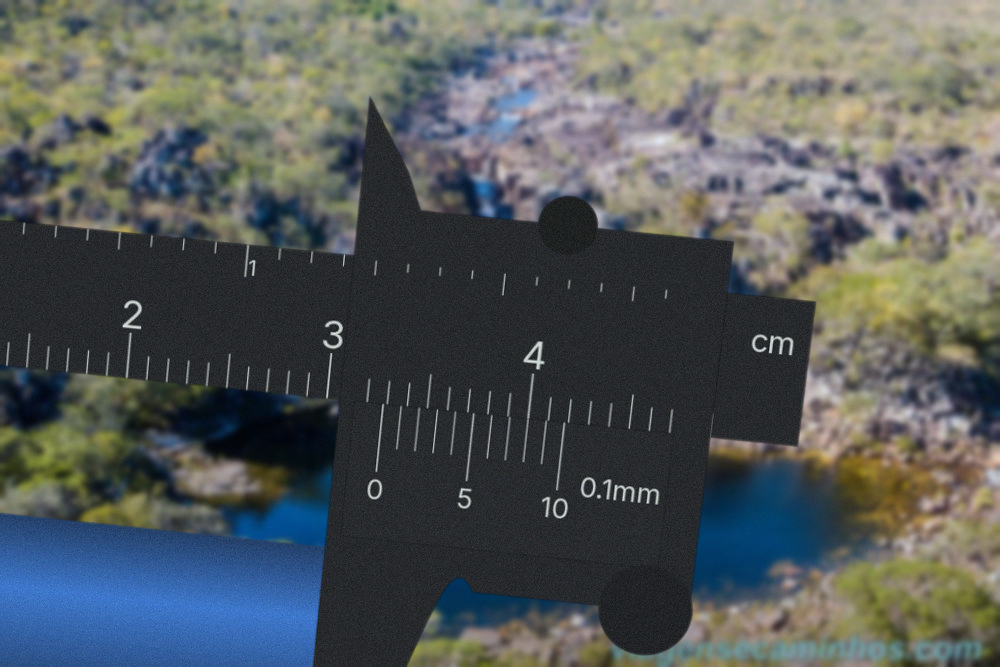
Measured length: 32.8,mm
